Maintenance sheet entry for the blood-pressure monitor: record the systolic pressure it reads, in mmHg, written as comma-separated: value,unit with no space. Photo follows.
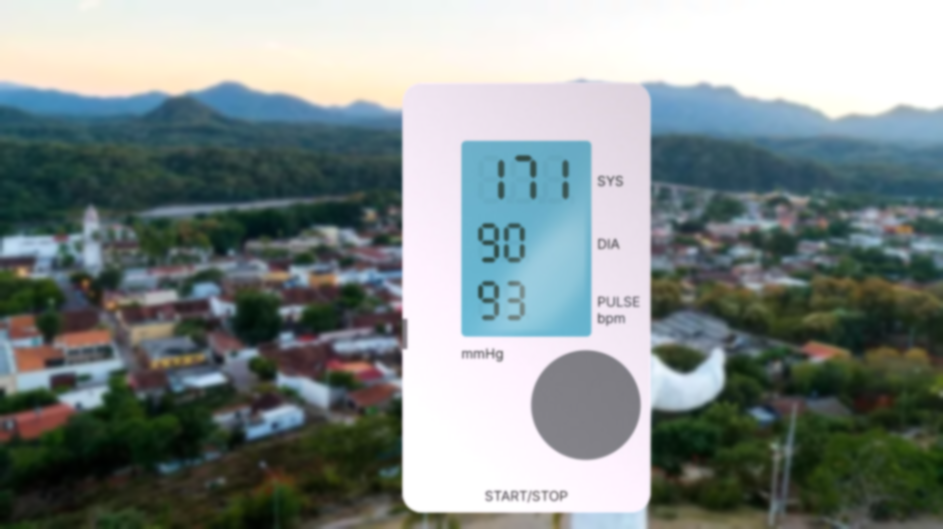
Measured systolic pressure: 171,mmHg
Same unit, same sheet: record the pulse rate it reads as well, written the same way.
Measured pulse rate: 93,bpm
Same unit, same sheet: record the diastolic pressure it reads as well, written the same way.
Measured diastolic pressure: 90,mmHg
